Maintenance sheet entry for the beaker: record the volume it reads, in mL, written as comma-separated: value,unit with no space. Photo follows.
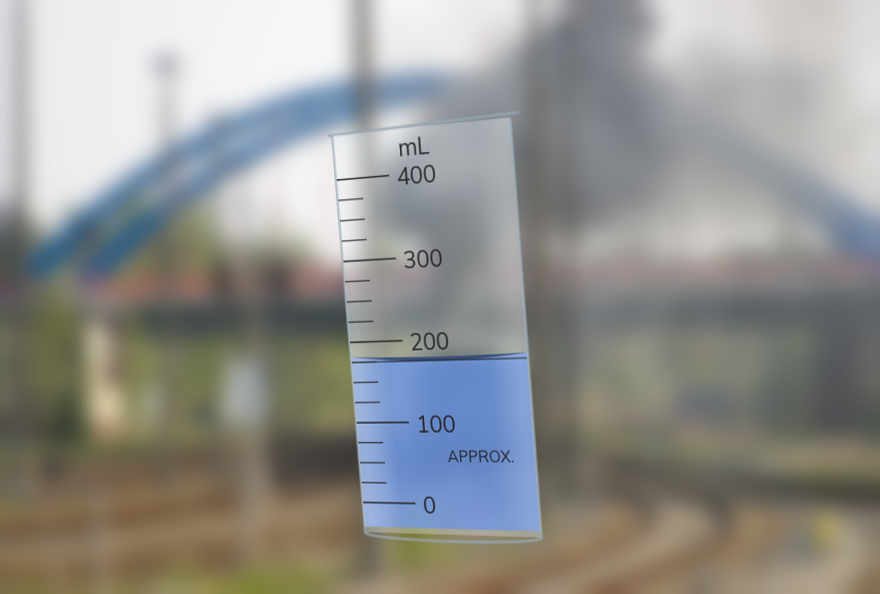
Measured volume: 175,mL
